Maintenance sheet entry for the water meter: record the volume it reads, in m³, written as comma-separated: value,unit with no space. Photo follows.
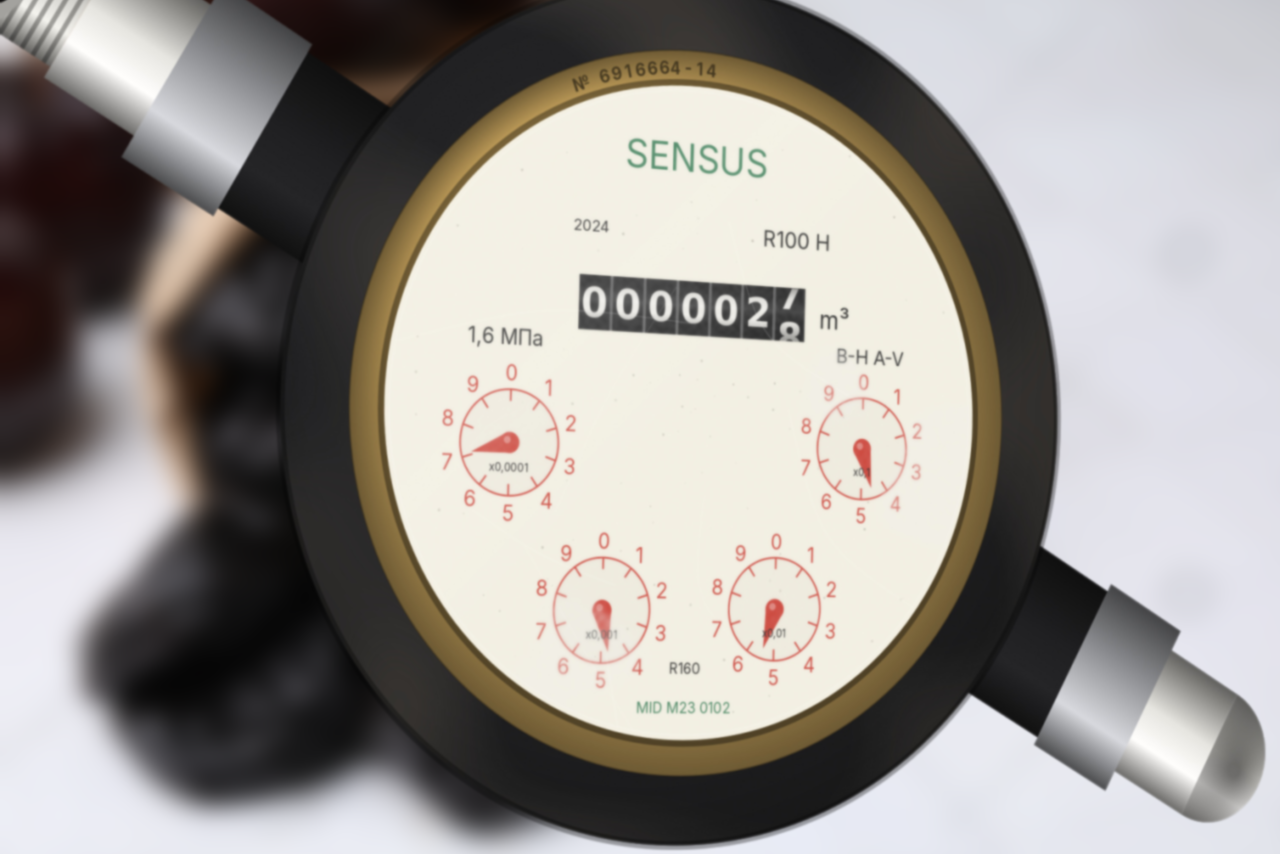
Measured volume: 27.4547,m³
